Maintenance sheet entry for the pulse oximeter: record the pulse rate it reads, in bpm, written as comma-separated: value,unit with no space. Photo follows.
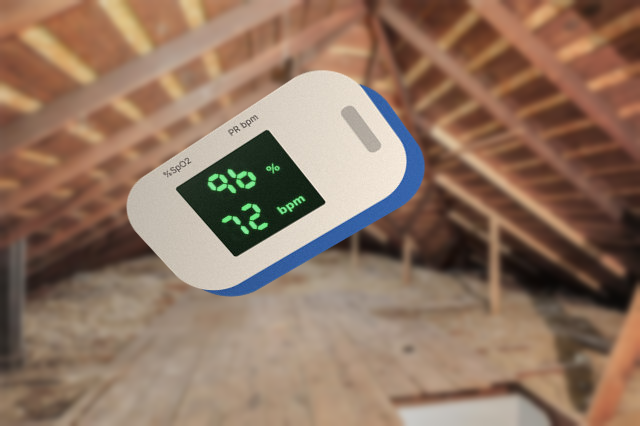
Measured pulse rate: 72,bpm
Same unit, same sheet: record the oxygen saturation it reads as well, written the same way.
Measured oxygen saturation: 96,%
